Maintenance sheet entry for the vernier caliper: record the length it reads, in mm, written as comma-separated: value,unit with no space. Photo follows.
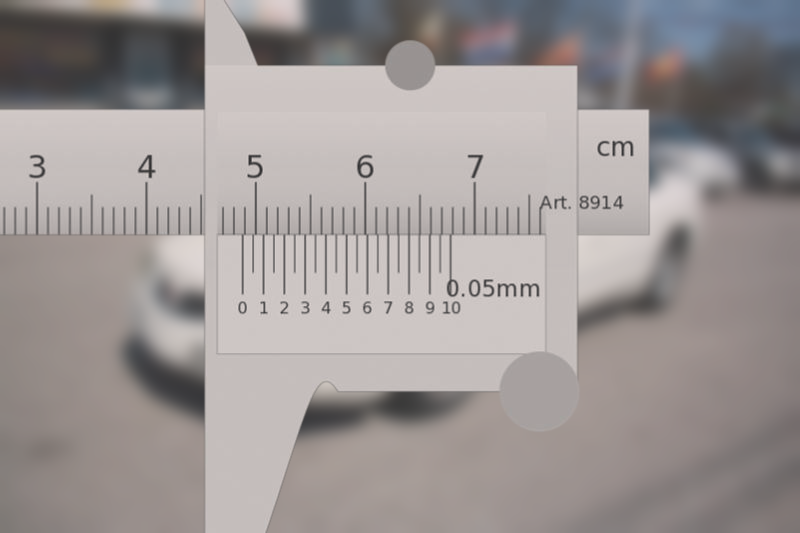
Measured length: 48.8,mm
